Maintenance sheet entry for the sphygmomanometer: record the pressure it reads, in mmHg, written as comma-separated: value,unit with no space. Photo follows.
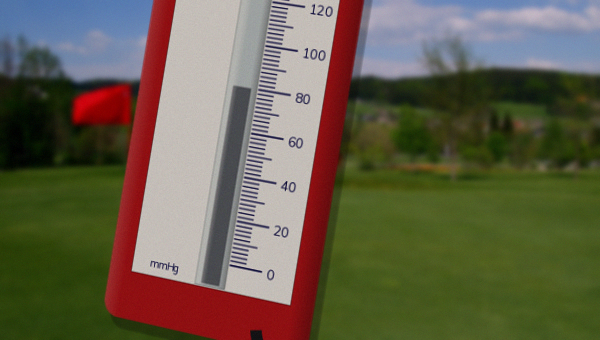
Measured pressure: 80,mmHg
